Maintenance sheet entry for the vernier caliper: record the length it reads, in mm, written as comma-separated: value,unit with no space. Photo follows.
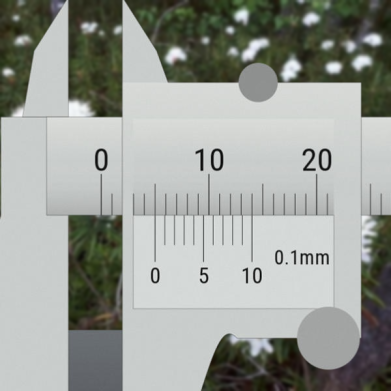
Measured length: 5.0,mm
